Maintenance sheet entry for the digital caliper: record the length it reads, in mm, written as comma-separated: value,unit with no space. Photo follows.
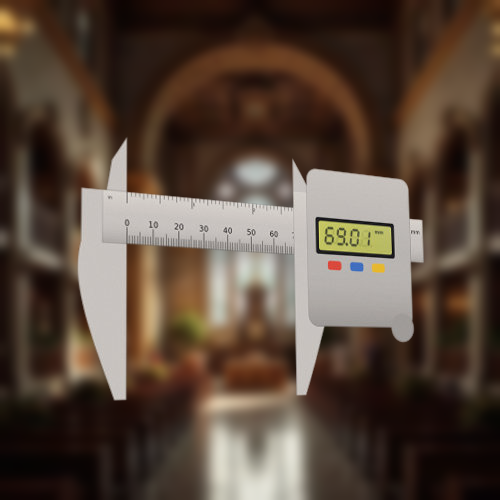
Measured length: 69.01,mm
